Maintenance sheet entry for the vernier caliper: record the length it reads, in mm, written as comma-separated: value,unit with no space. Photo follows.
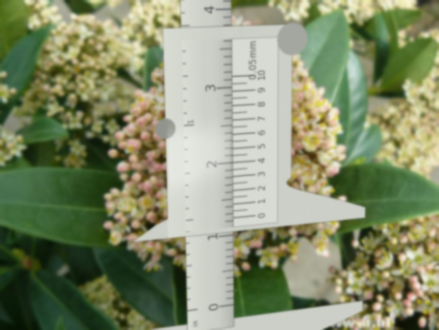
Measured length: 12.4,mm
